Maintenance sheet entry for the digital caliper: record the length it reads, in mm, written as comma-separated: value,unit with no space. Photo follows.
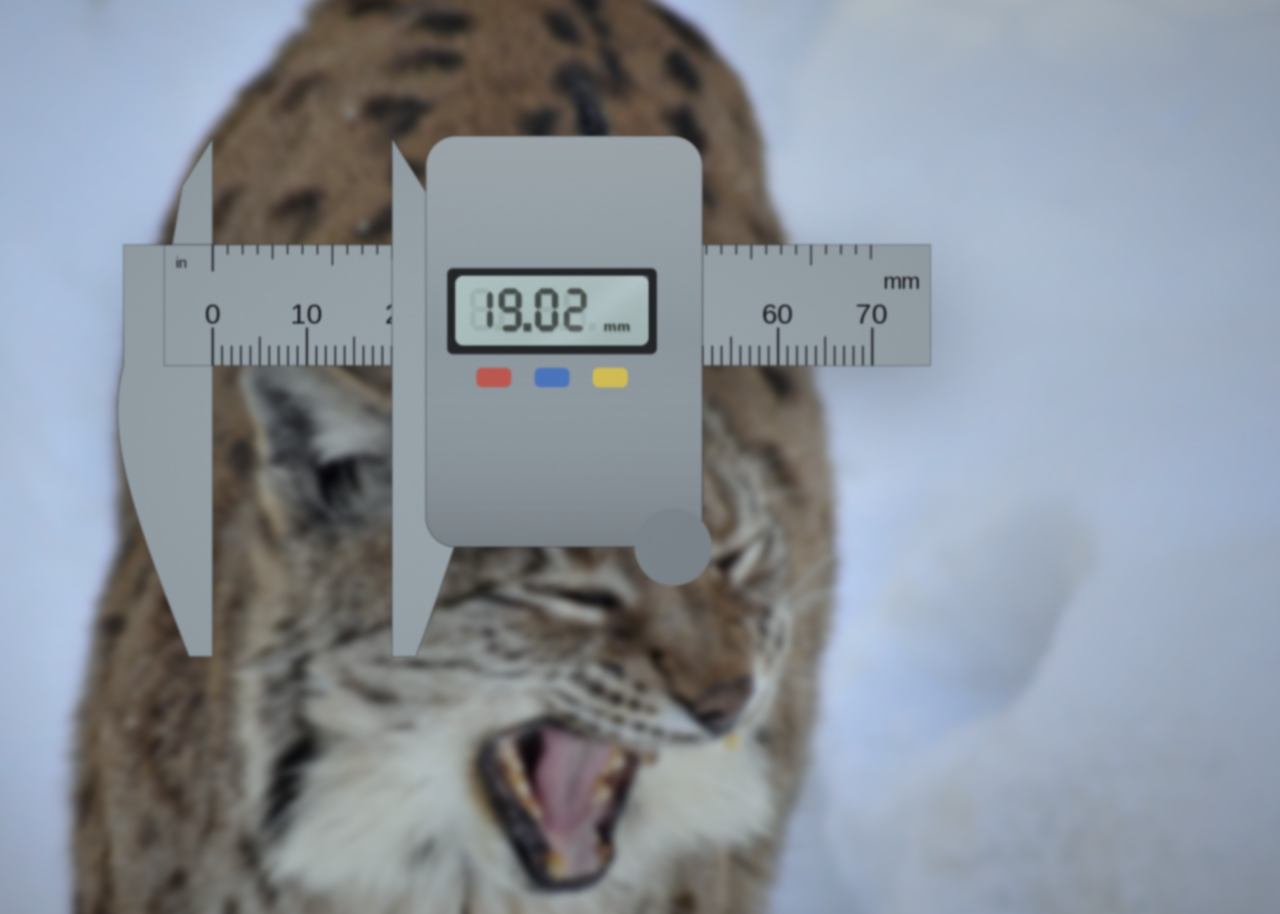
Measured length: 19.02,mm
